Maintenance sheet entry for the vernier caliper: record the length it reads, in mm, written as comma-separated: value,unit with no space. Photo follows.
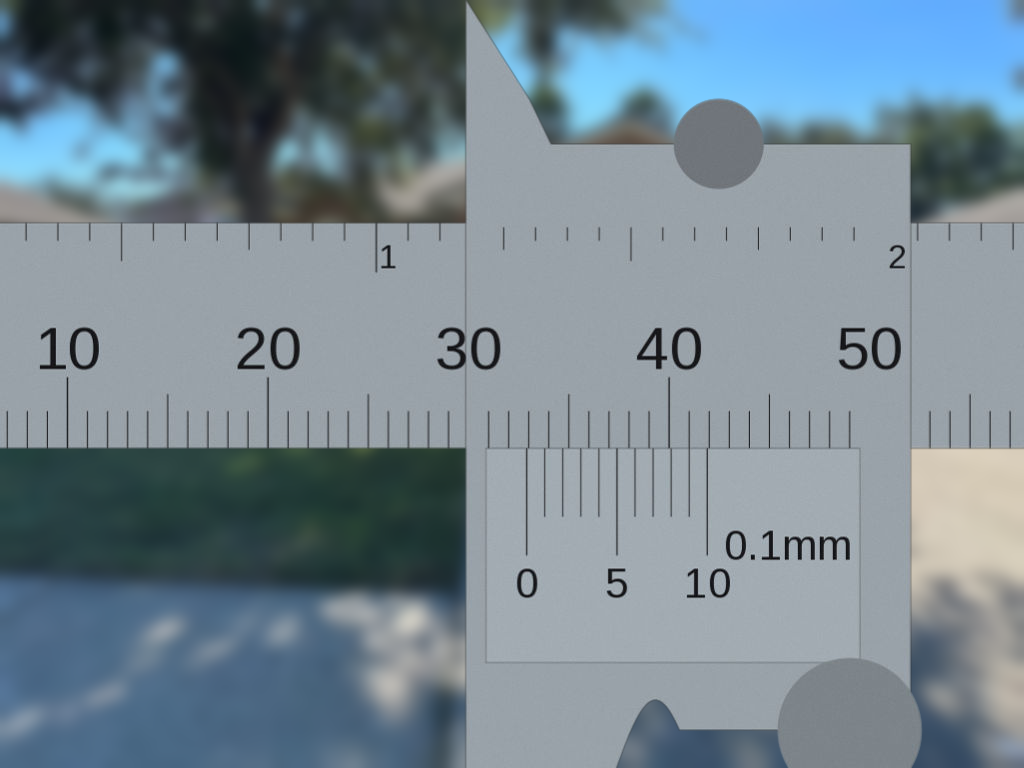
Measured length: 32.9,mm
